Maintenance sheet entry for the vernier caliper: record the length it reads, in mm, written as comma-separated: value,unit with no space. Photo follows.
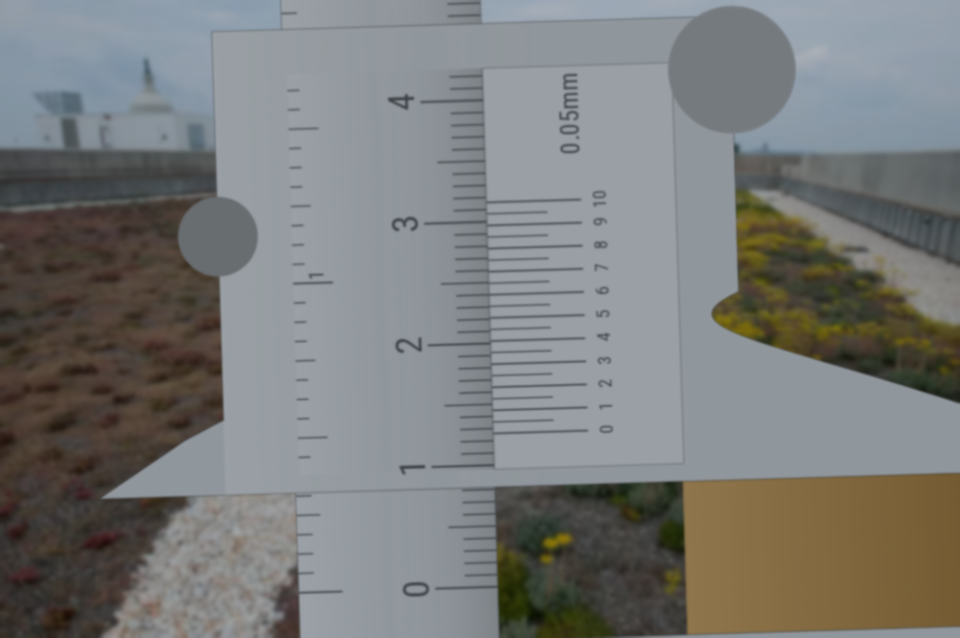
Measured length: 12.6,mm
